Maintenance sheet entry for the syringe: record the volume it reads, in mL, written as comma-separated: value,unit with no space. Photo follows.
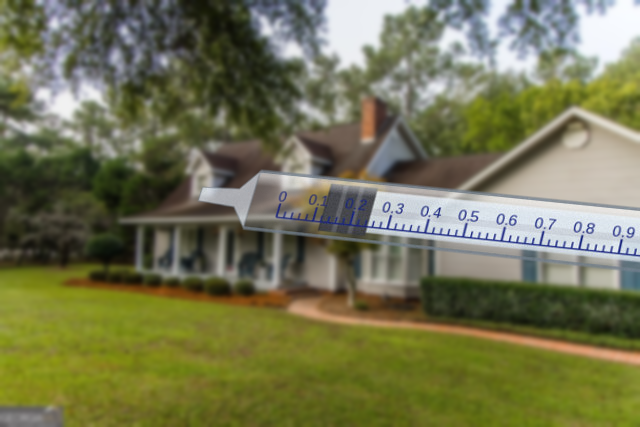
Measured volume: 0.12,mL
